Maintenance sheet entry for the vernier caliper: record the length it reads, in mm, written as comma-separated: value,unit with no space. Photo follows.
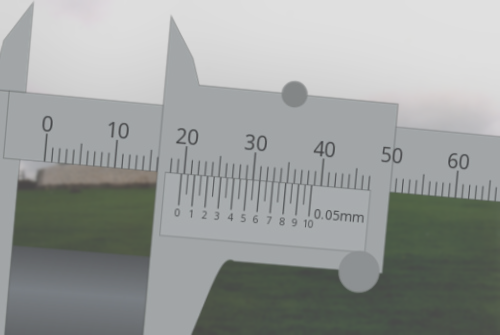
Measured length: 19.6,mm
